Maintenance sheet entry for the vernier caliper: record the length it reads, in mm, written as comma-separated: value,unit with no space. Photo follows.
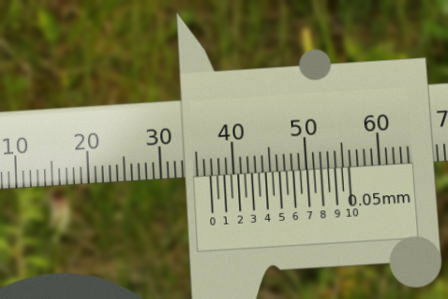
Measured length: 36.8,mm
